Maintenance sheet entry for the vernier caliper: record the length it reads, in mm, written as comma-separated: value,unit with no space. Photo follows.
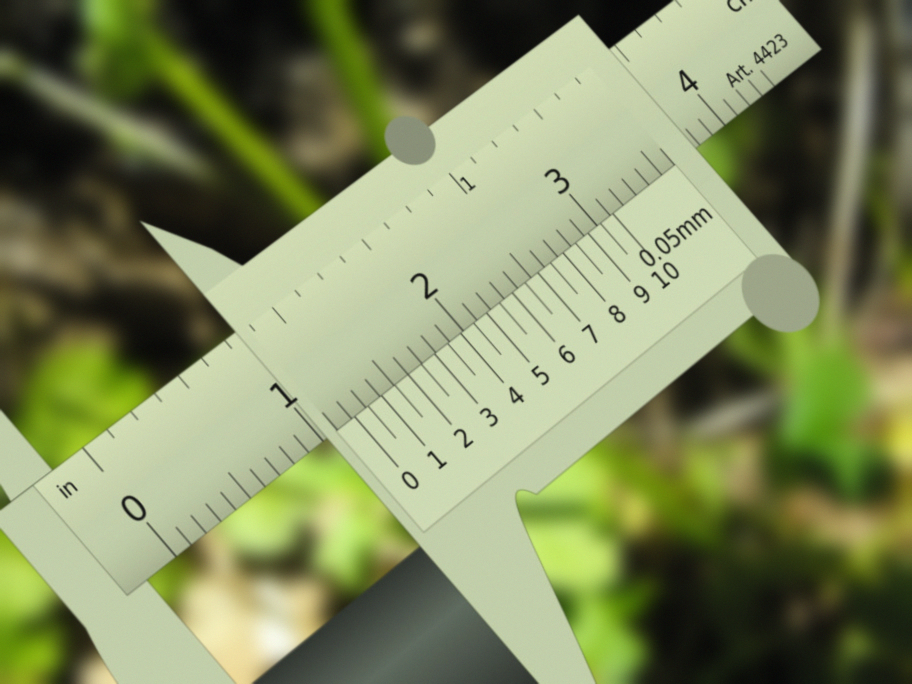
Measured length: 12.2,mm
